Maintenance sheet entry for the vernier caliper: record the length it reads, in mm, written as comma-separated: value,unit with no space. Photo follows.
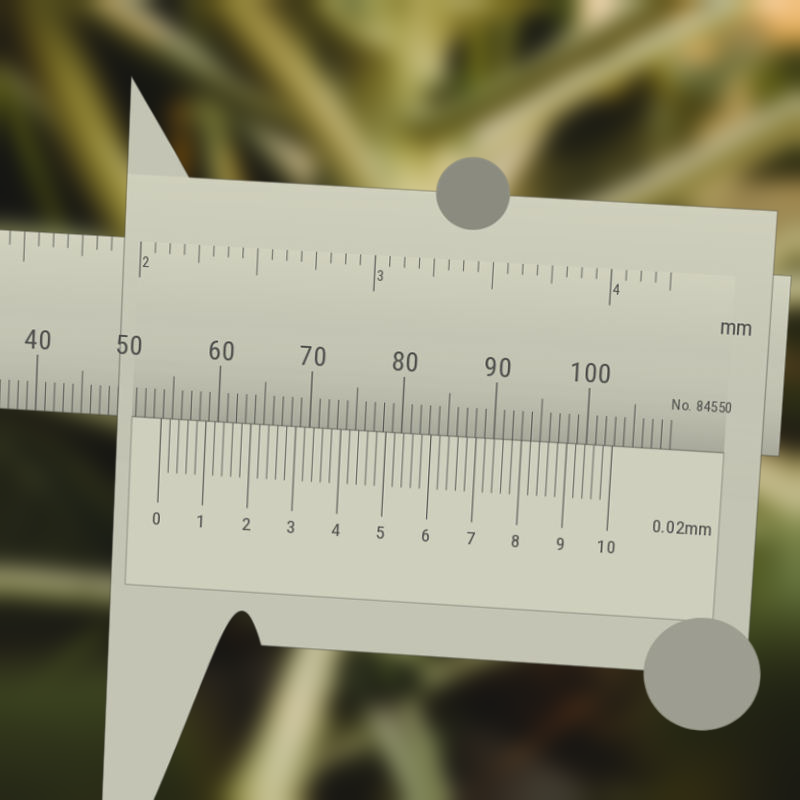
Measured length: 53.8,mm
